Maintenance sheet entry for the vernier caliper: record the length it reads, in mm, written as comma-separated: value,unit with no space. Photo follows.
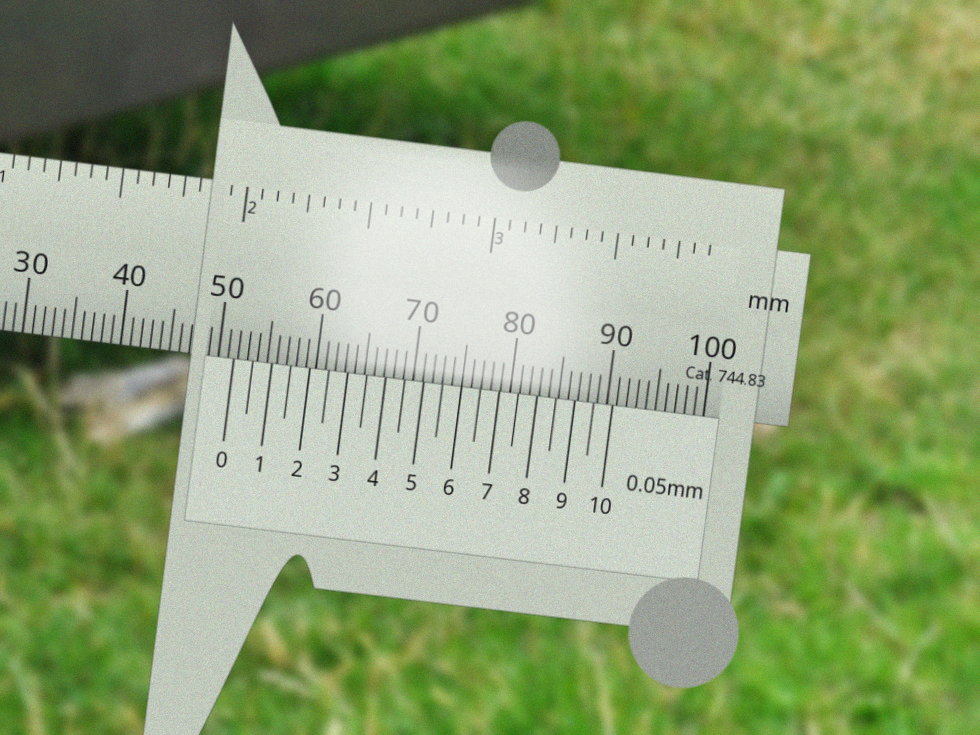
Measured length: 51.6,mm
